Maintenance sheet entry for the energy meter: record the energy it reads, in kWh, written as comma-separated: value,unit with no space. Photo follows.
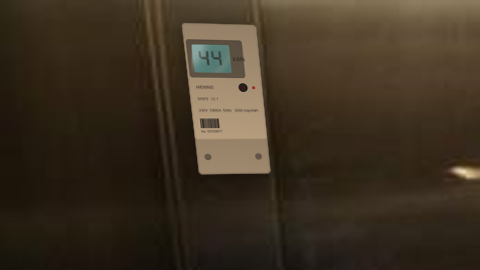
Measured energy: 44,kWh
